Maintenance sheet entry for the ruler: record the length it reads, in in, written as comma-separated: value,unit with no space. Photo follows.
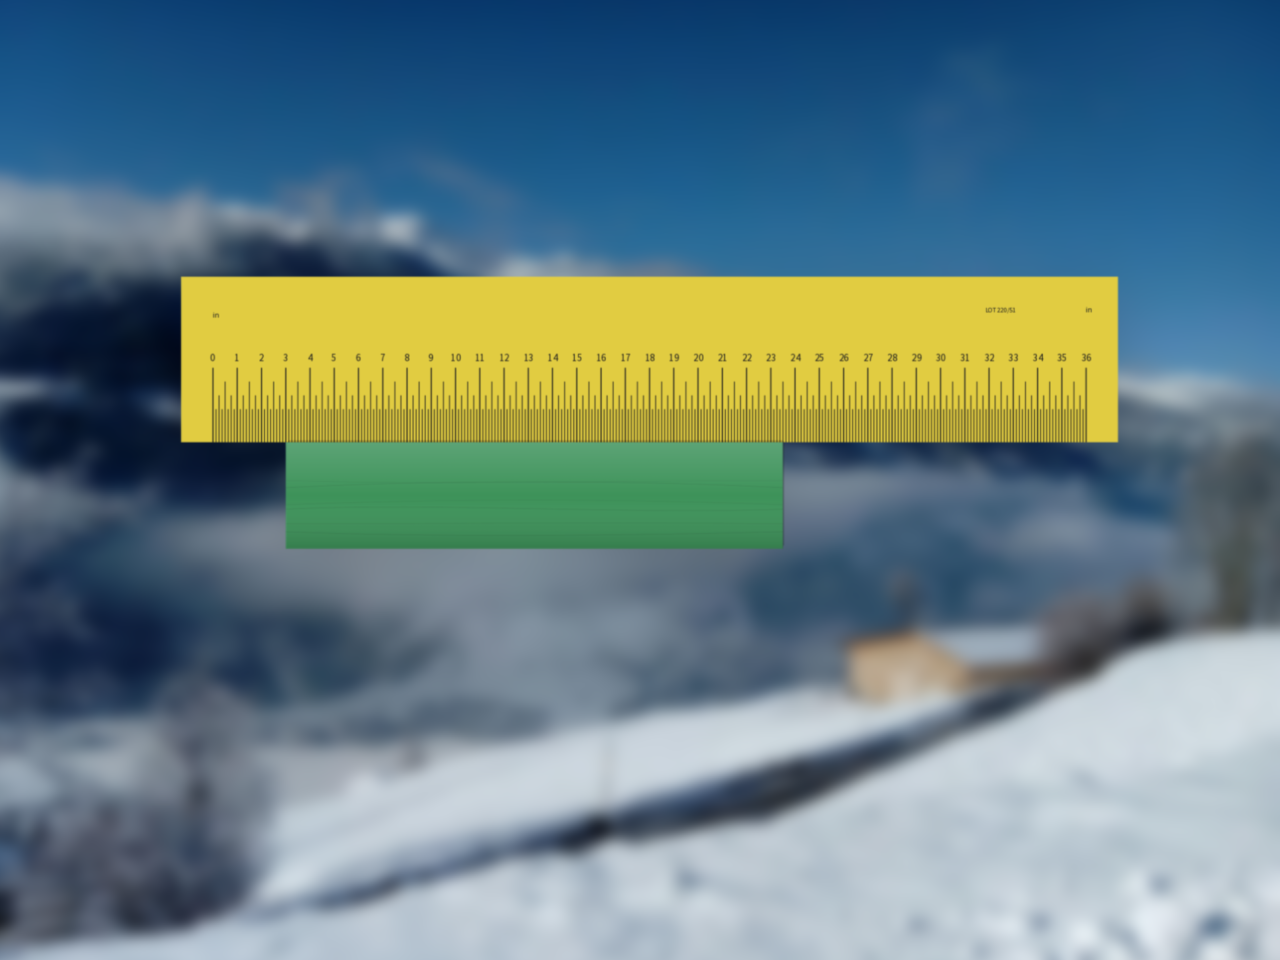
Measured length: 20.5,in
